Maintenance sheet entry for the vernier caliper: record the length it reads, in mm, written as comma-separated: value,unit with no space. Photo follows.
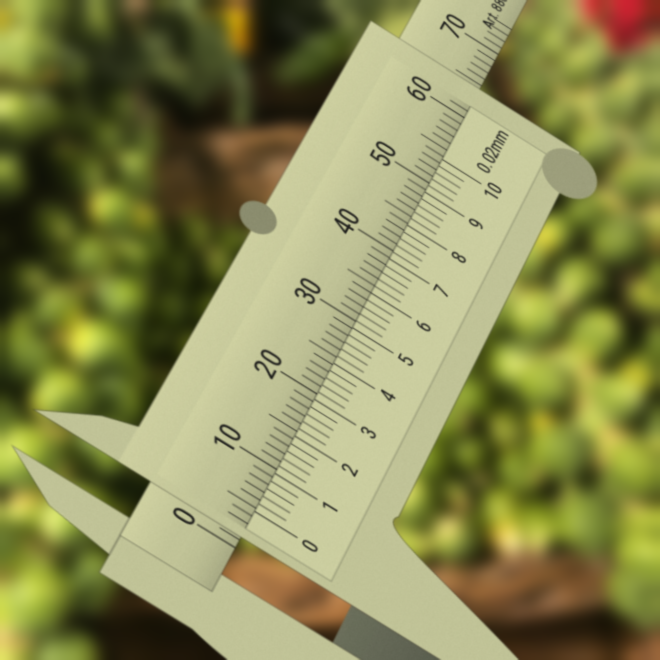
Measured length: 4.6,mm
